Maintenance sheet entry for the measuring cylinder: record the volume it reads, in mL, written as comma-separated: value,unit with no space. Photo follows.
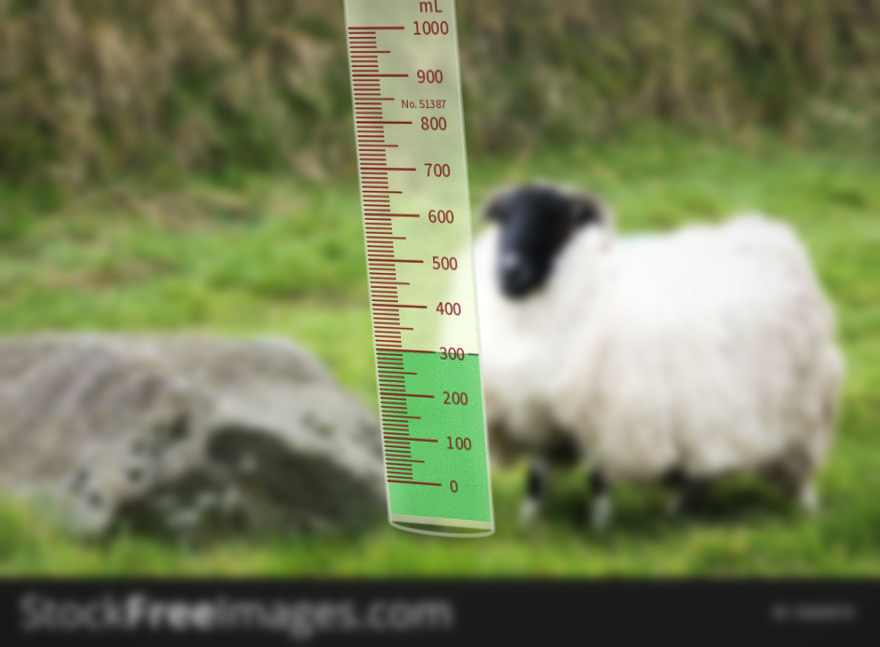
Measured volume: 300,mL
